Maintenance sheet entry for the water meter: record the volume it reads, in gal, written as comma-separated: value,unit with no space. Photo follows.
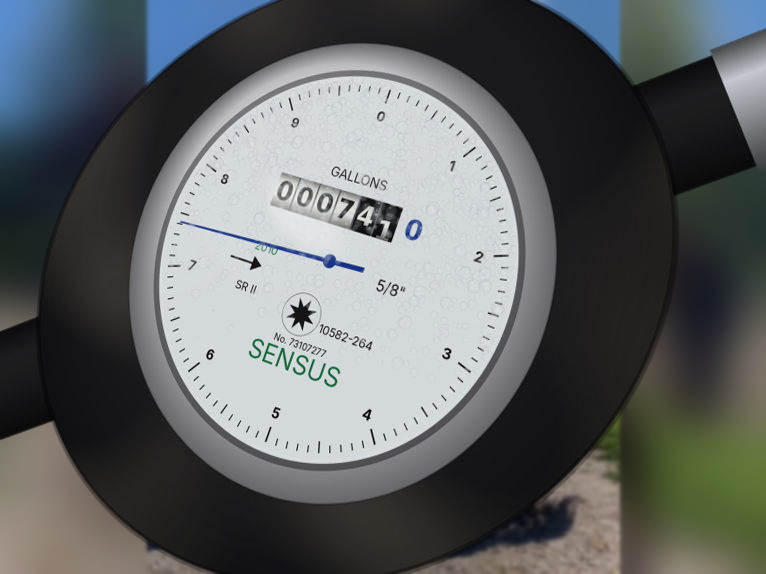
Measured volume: 7407.4,gal
